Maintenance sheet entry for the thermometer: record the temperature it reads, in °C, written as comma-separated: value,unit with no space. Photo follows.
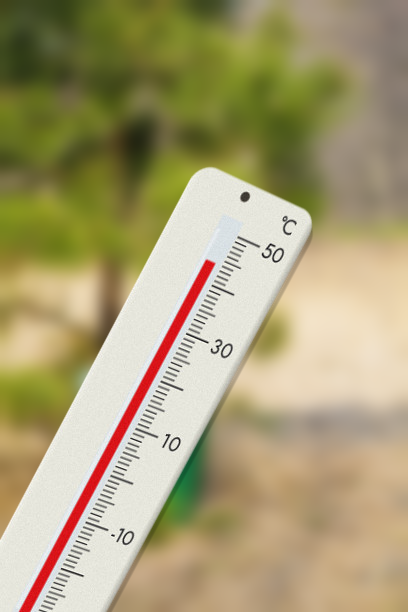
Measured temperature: 44,°C
